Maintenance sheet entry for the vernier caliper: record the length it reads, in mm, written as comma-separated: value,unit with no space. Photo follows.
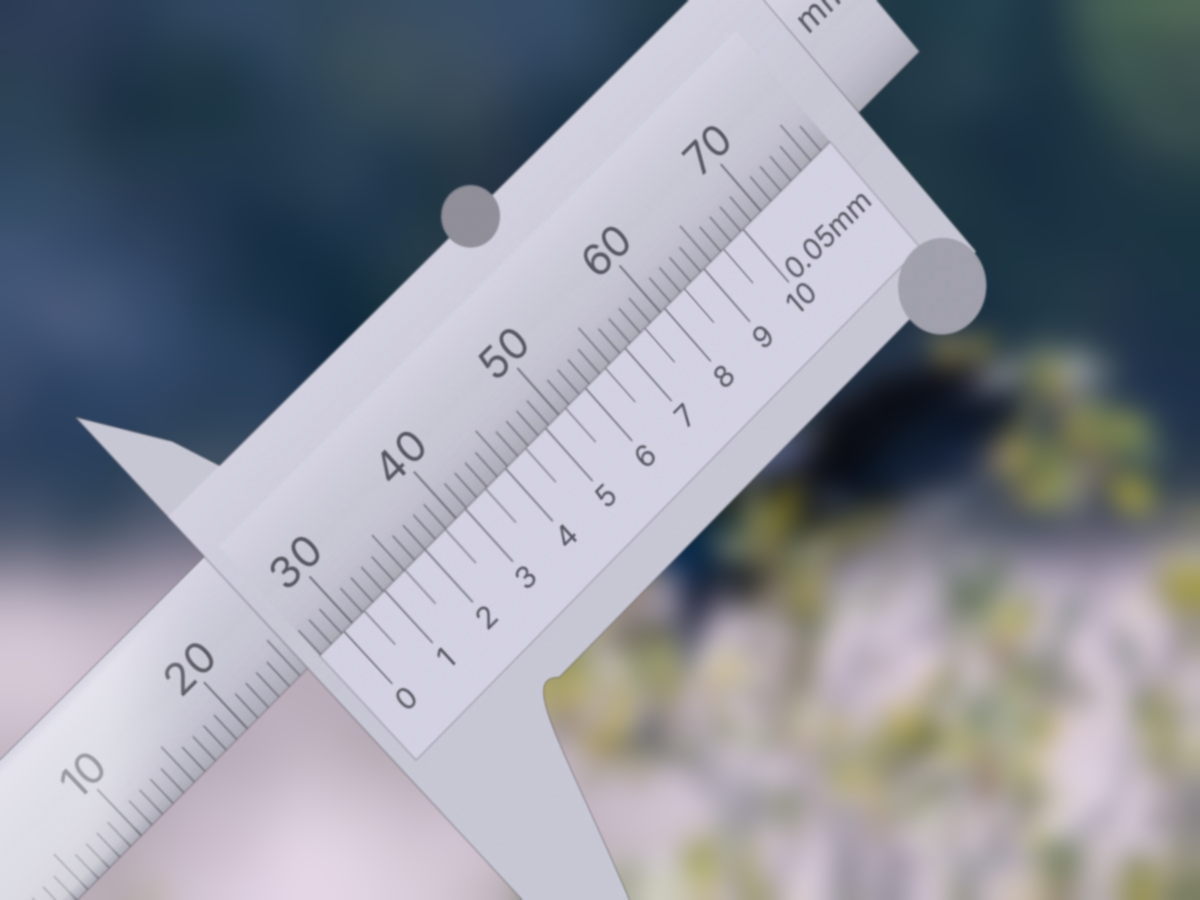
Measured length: 29.2,mm
